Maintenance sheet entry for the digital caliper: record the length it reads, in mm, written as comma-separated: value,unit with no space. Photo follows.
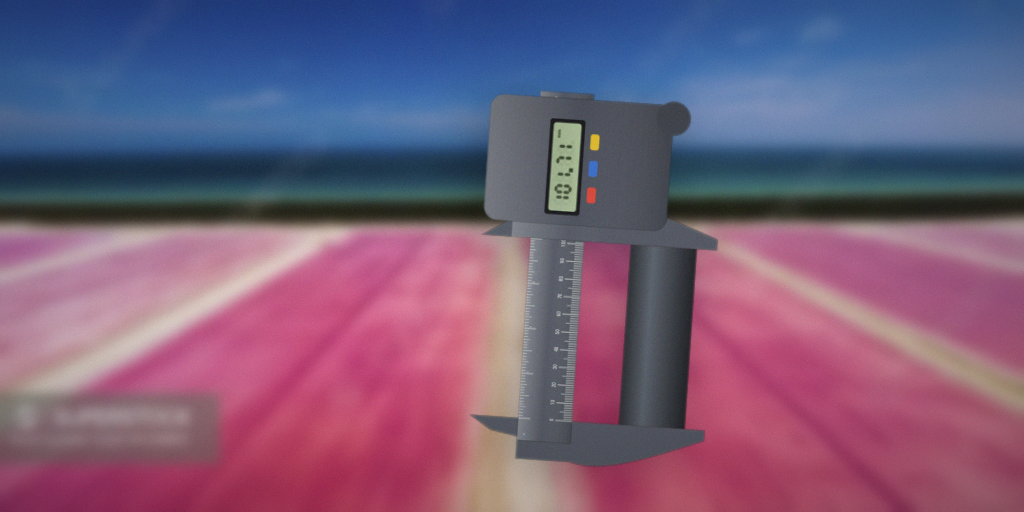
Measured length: 101.71,mm
